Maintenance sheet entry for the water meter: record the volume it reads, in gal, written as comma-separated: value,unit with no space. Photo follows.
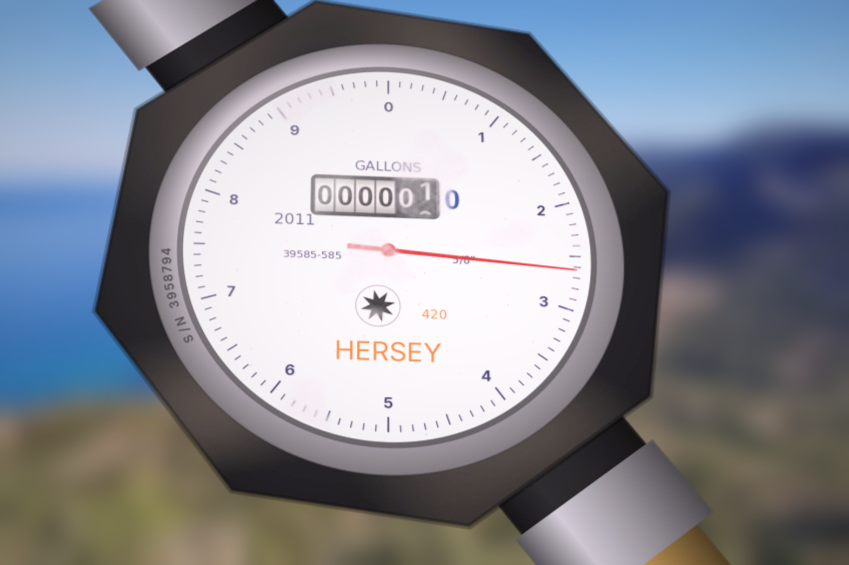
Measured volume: 12.6,gal
